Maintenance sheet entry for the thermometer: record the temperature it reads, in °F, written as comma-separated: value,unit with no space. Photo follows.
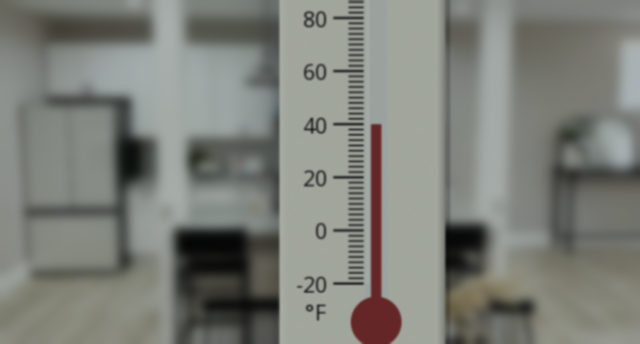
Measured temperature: 40,°F
